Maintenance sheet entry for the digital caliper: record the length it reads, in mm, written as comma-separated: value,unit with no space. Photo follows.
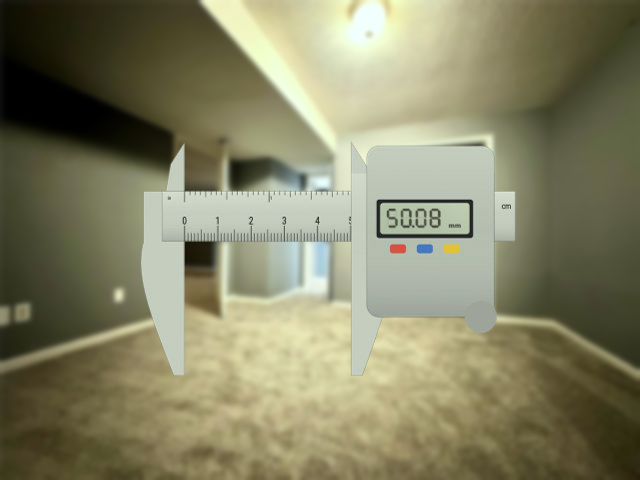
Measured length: 50.08,mm
